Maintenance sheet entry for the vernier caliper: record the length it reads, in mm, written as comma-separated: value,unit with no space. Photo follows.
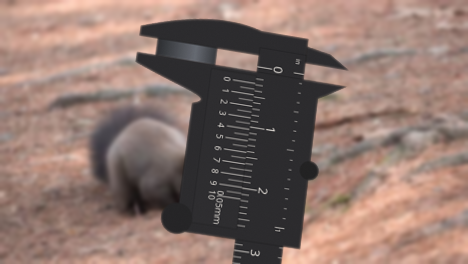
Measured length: 2.8,mm
